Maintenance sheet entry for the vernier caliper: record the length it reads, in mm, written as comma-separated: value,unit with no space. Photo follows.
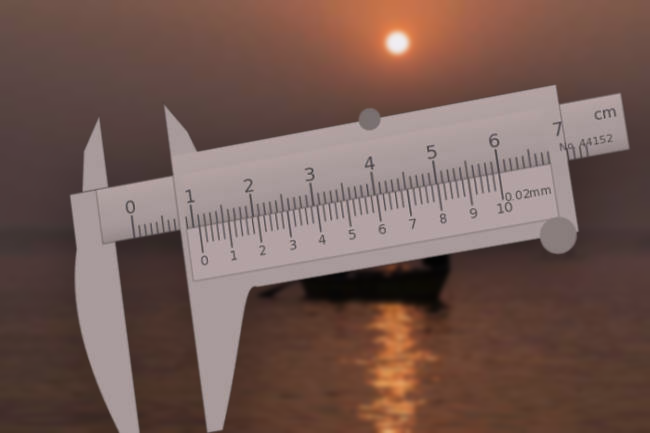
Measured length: 11.0,mm
